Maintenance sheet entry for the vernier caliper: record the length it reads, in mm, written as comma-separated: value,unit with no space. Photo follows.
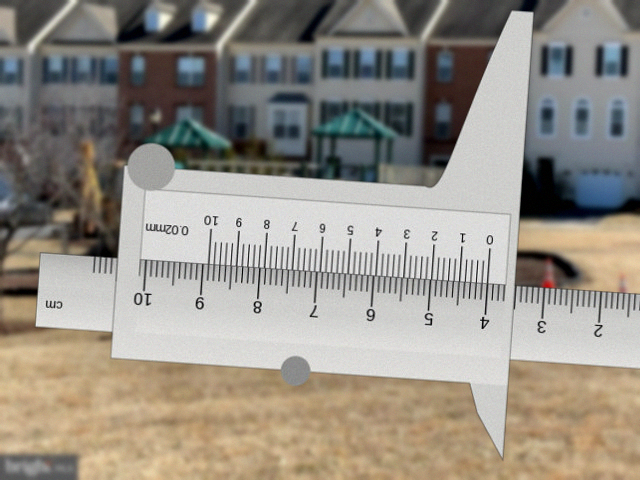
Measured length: 40.0,mm
